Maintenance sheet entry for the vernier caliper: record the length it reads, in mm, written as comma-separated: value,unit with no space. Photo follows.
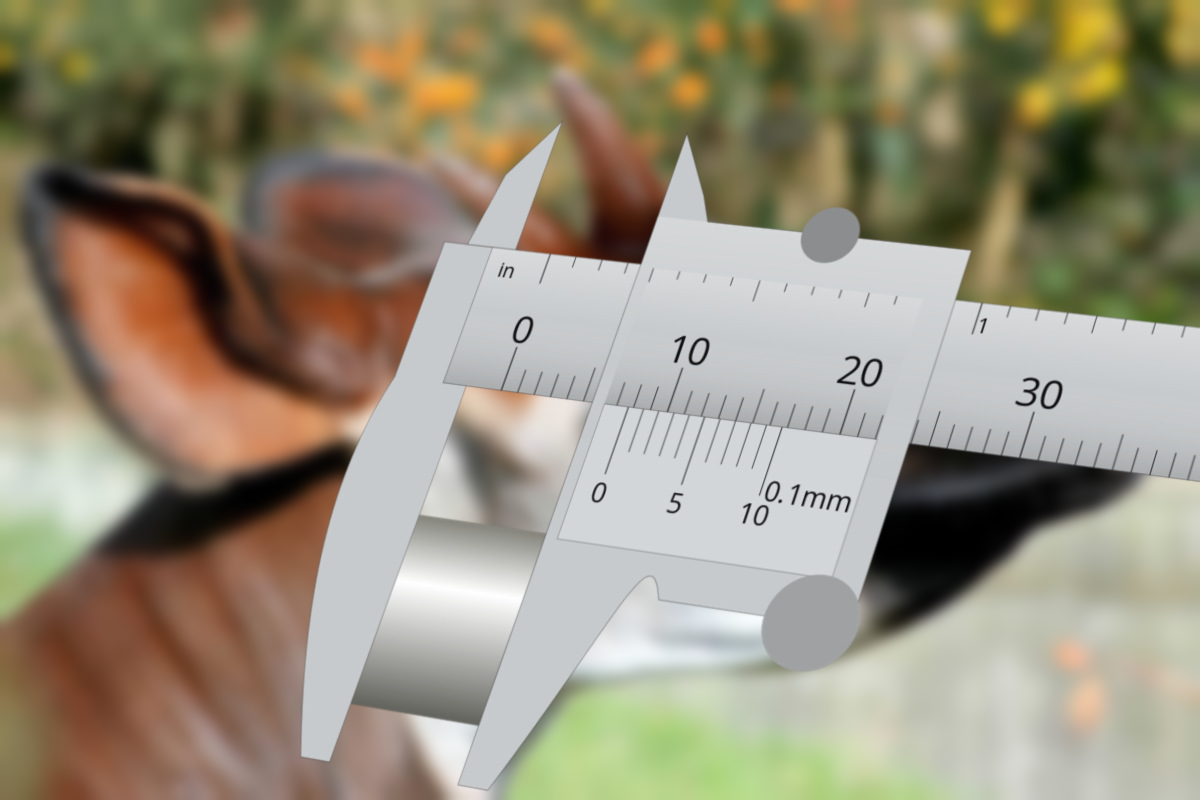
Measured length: 7.7,mm
